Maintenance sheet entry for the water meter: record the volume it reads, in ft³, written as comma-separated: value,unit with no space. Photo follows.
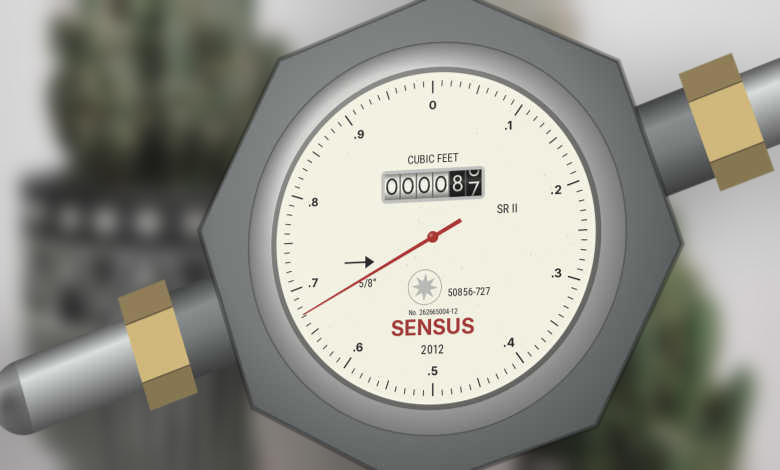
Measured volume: 86.67,ft³
